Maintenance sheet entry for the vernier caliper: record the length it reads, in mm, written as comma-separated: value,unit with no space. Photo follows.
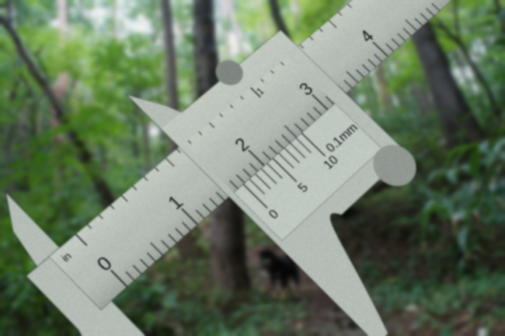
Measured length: 16.8,mm
